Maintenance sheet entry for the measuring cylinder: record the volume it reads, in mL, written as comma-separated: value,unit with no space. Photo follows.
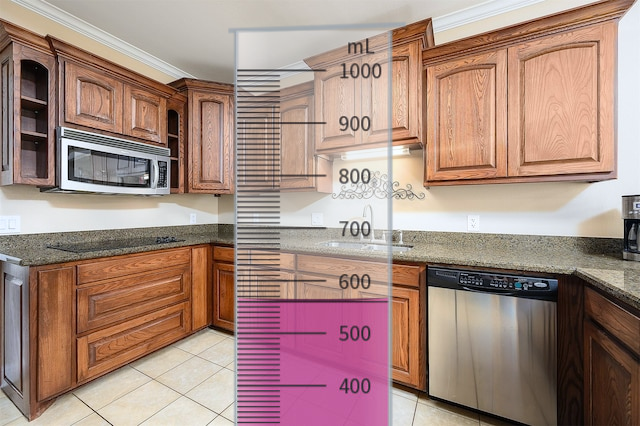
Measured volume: 560,mL
